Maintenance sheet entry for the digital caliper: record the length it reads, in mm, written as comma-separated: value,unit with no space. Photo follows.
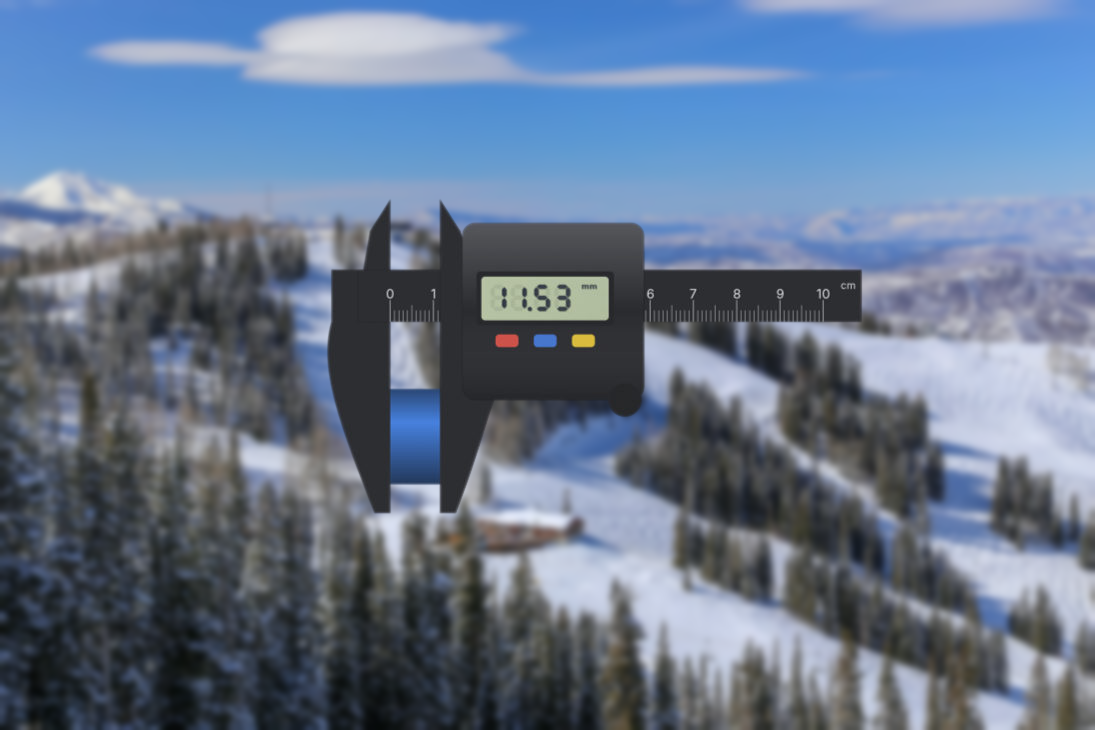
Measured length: 11.53,mm
